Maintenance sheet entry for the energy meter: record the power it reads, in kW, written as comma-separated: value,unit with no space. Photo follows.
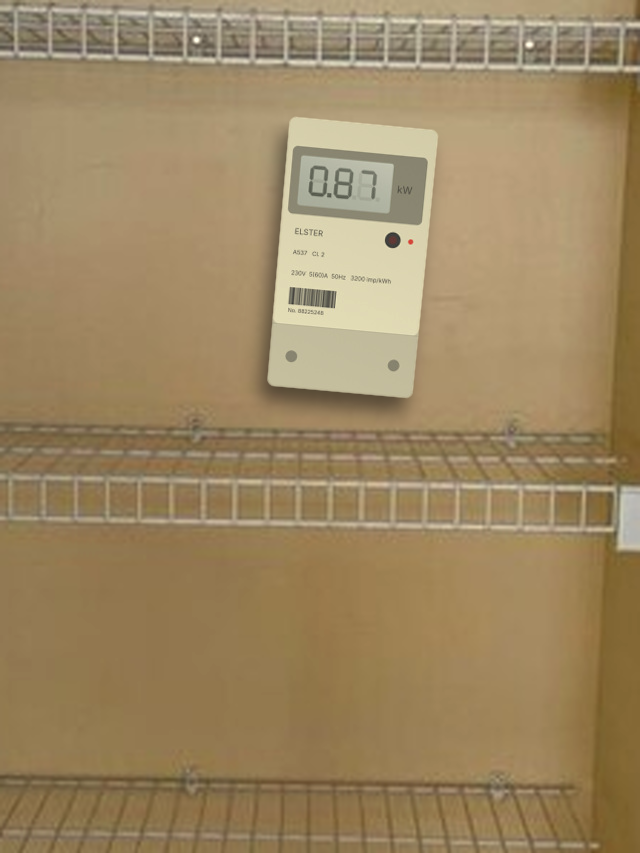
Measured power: 0.87,kW
